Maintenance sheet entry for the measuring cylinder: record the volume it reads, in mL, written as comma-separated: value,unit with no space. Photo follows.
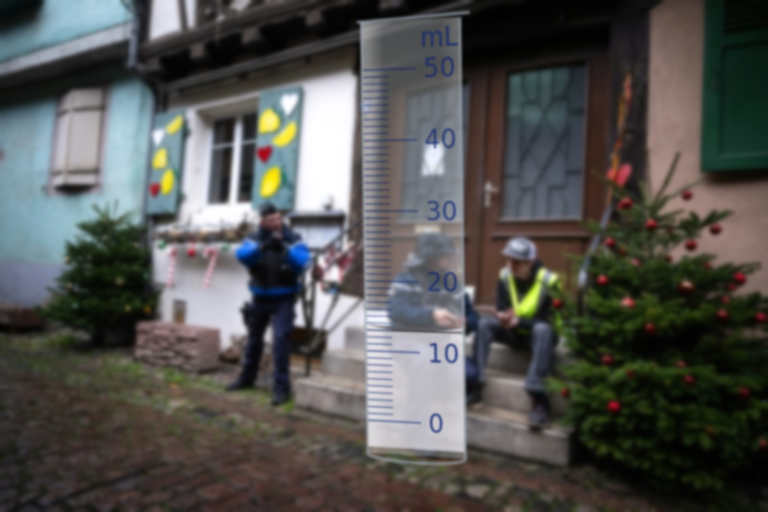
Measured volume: 13,mL
